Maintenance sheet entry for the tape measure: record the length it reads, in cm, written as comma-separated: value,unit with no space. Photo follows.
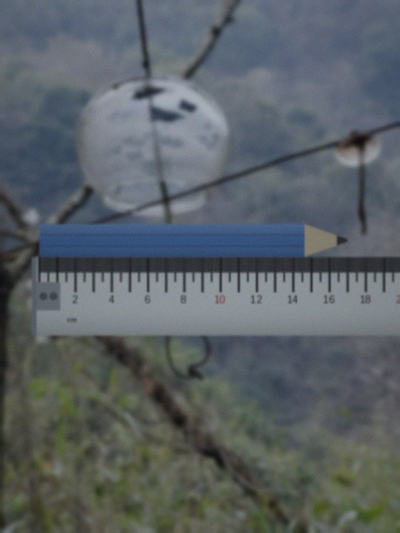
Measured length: 17,cm
